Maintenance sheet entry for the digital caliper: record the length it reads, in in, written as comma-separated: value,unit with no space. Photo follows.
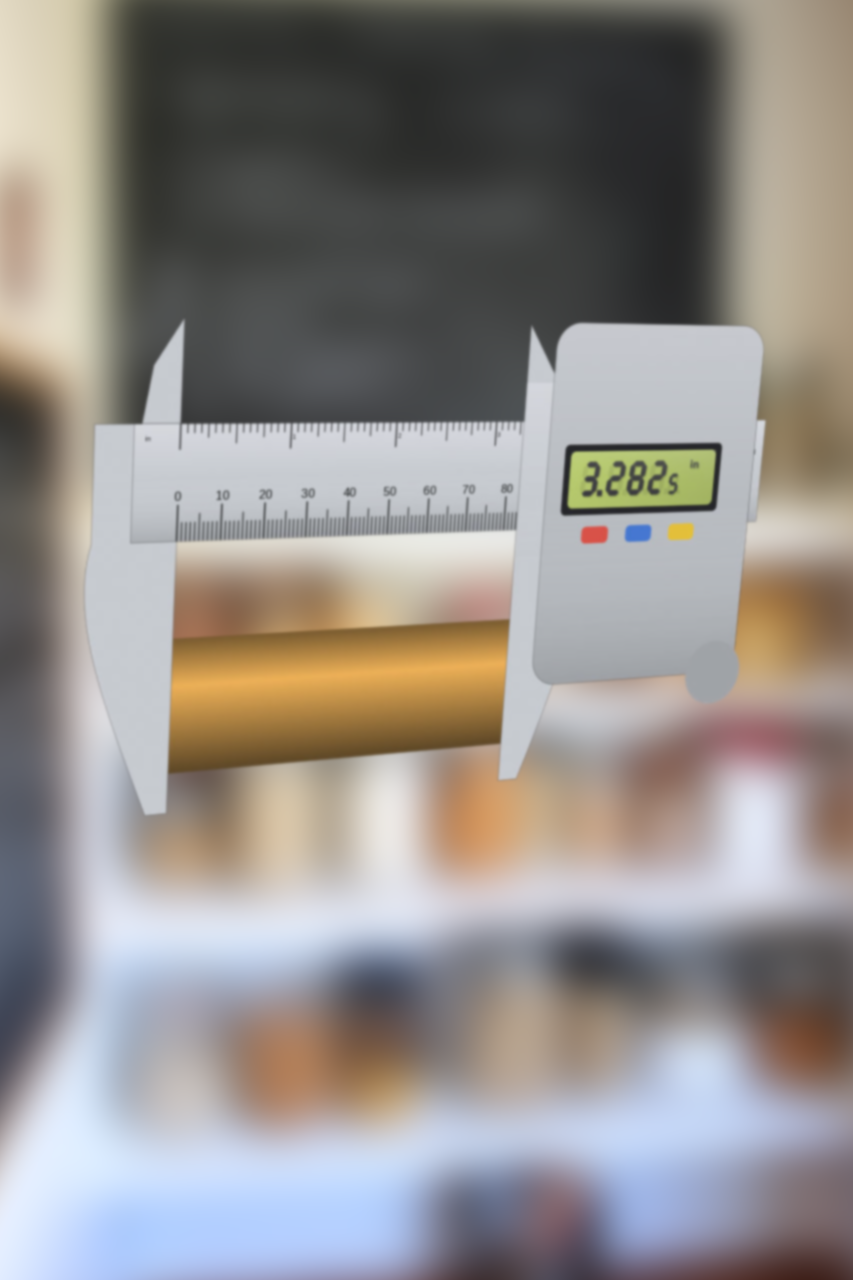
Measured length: 3.2825,in
